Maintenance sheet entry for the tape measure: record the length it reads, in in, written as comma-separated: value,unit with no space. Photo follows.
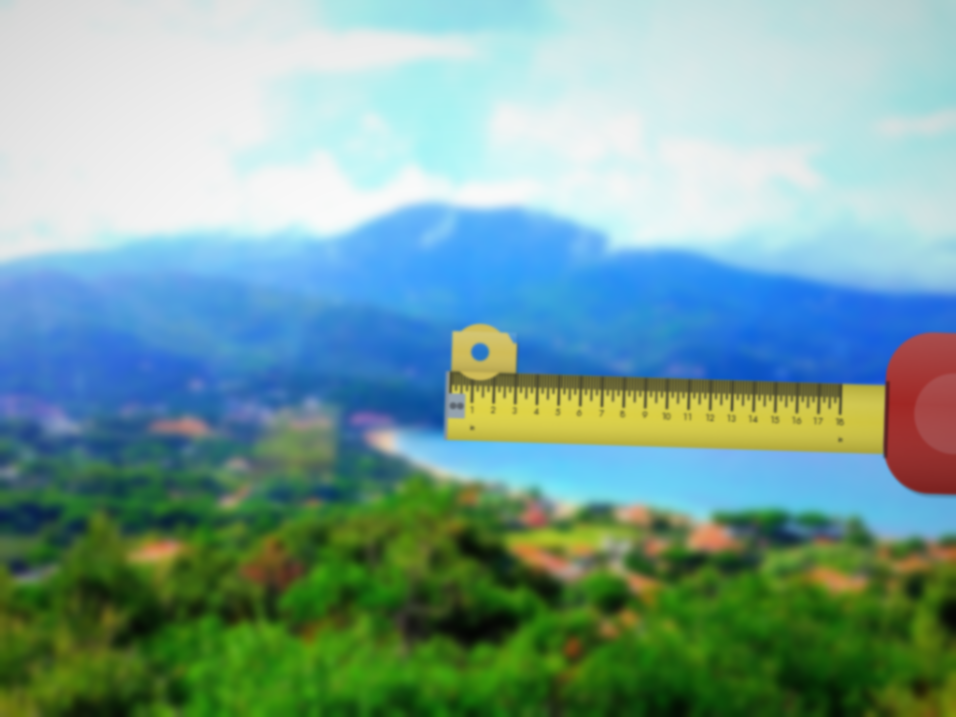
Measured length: 3,in
